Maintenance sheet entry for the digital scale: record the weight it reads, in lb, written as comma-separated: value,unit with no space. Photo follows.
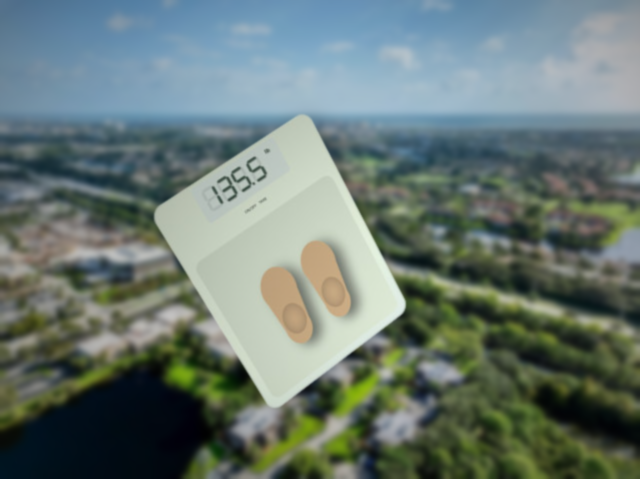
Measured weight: 135.5,lb
